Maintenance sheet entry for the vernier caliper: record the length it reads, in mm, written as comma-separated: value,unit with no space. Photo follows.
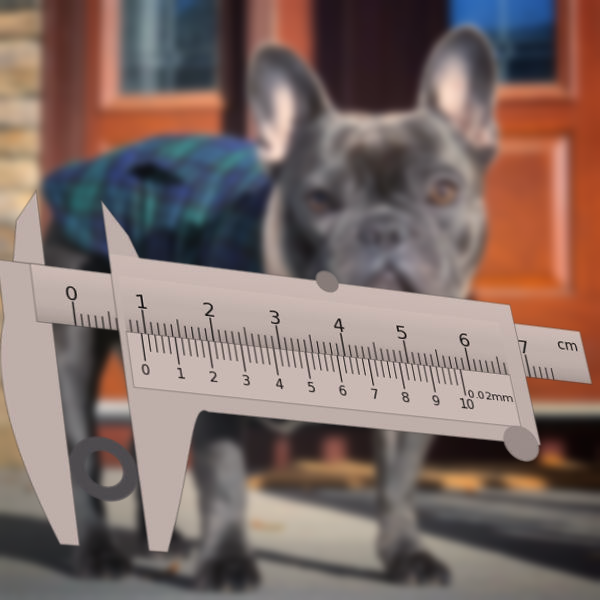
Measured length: 9.4,mm
